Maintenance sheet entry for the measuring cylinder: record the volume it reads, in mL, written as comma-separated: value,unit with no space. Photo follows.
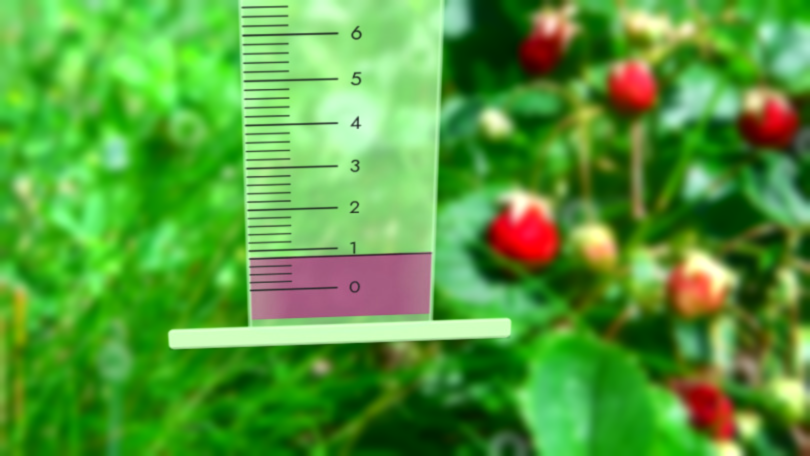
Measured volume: 0.8,mL
